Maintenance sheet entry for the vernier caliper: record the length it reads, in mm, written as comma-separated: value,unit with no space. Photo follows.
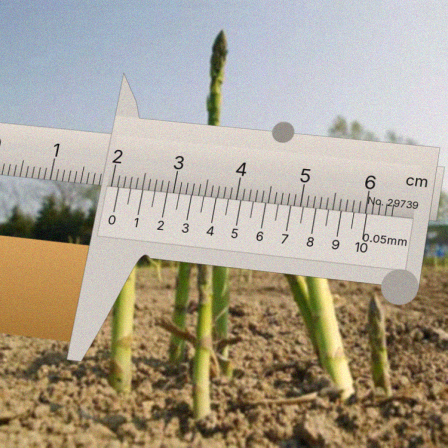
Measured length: 21.2,mm
